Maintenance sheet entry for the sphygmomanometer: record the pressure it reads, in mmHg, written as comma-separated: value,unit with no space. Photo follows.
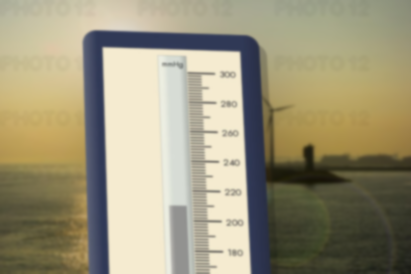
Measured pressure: 210,mmHg
